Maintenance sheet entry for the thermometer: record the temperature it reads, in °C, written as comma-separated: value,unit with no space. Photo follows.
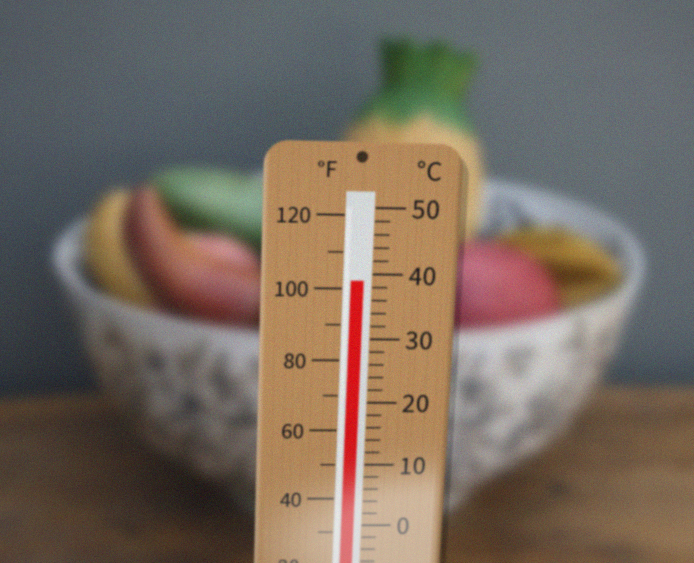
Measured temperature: 39,°C
